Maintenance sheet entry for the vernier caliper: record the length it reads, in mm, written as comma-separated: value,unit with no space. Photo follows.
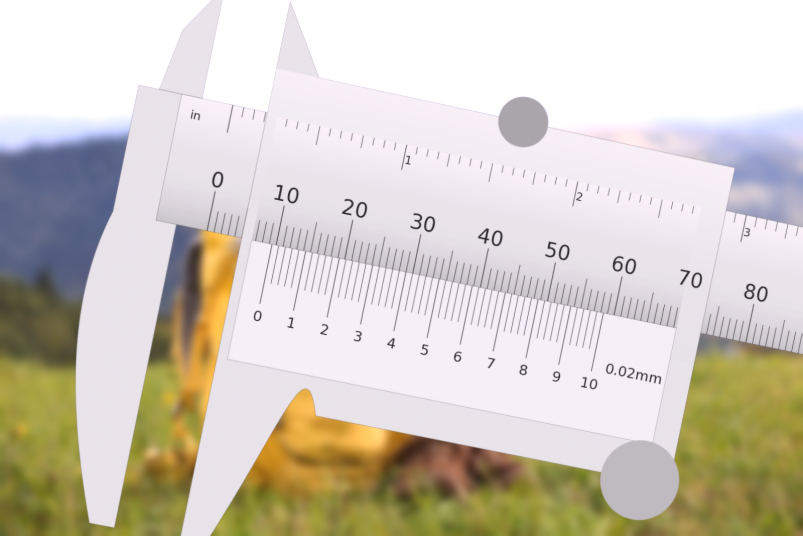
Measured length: 9.4,mm
